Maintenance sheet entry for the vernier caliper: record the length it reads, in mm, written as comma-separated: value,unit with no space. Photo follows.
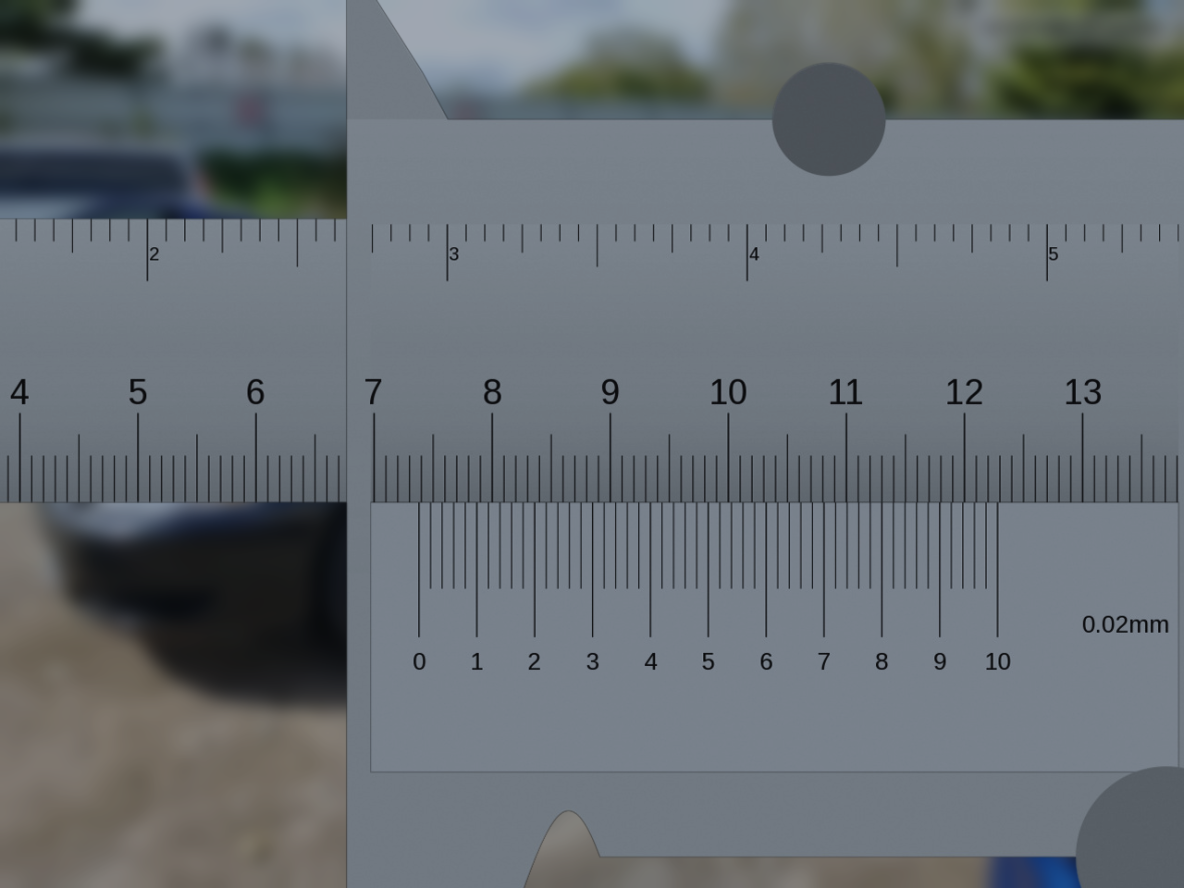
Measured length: 73.8,mm
